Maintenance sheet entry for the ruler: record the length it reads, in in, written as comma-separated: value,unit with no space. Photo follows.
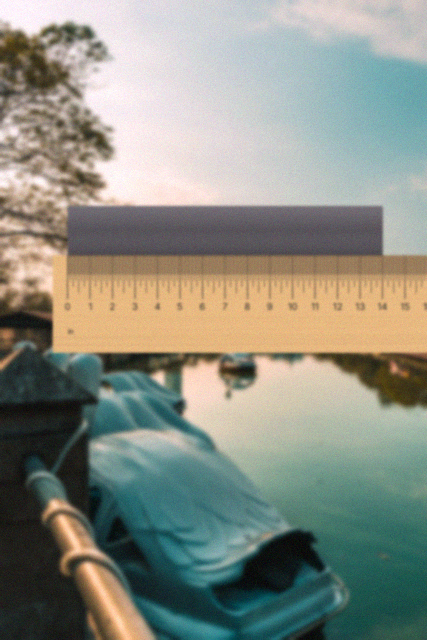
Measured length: 14,in
